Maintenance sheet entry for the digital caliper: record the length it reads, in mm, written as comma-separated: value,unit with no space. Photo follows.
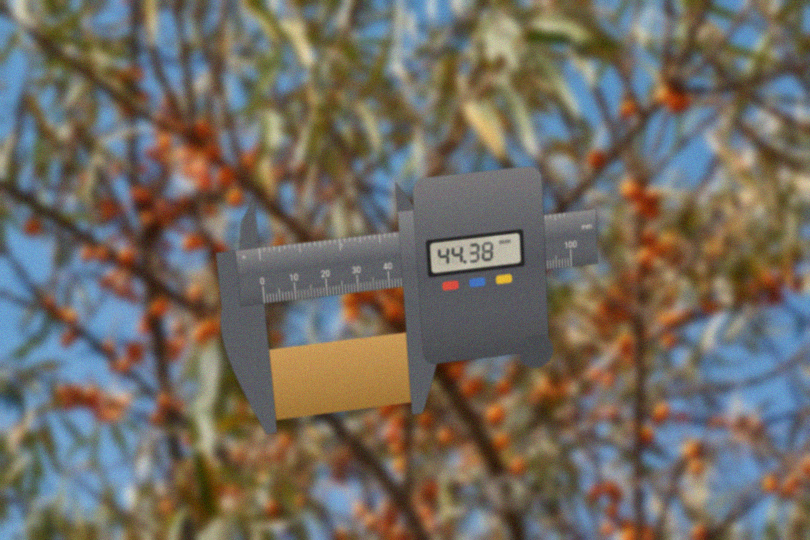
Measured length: 44.38,mm
